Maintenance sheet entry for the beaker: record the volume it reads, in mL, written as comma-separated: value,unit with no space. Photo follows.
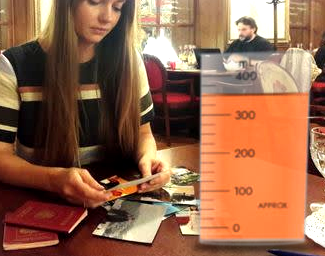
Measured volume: 350,mL
